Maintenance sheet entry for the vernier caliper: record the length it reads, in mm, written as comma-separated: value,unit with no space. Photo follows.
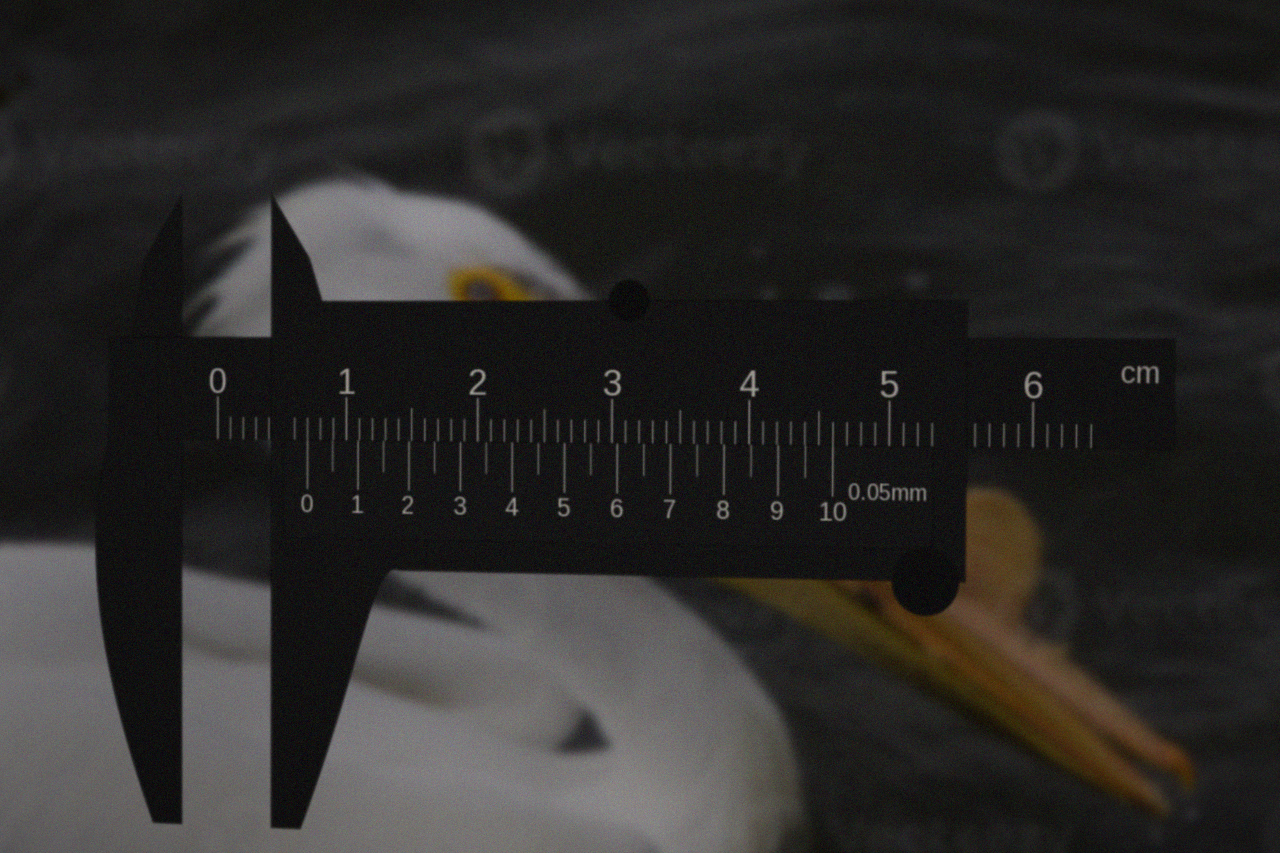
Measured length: 7.0,mm
